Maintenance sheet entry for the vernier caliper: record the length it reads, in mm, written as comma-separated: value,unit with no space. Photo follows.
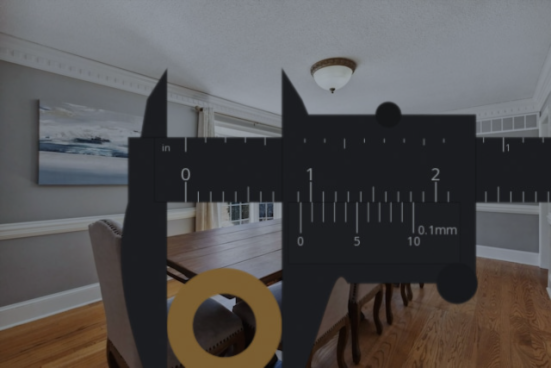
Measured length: 9.2,mm
